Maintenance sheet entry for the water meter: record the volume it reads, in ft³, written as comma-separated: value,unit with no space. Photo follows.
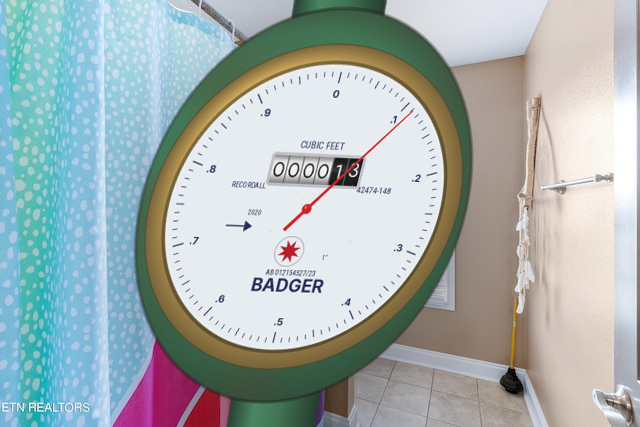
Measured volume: 13.11,ft³
